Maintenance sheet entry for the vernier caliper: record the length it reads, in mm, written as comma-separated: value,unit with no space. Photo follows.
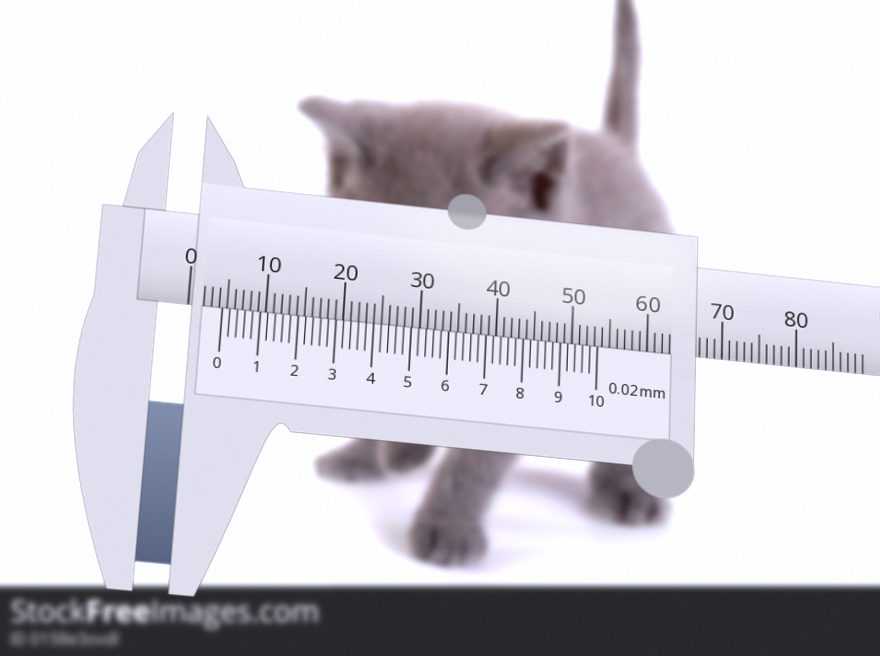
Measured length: 4.4,mm
